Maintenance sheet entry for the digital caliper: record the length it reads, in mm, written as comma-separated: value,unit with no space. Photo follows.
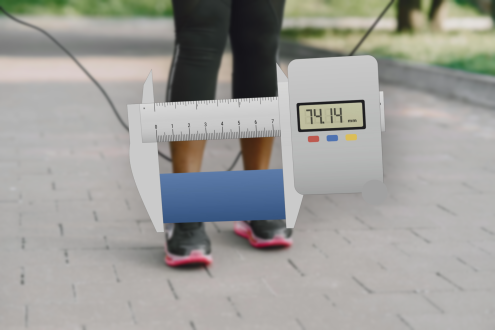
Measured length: 74.14,mm
